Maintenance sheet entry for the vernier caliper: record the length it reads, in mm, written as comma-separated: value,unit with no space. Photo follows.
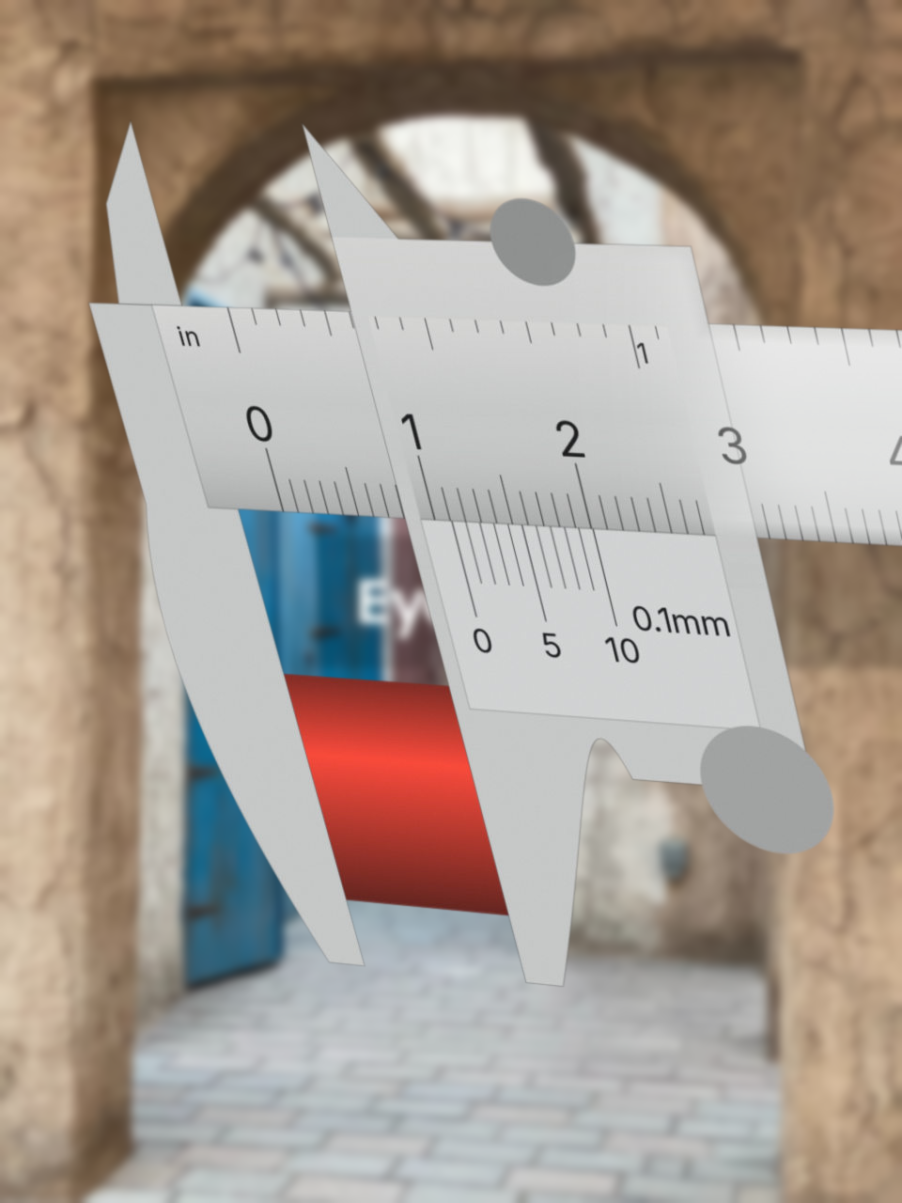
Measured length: 11.1,mm
